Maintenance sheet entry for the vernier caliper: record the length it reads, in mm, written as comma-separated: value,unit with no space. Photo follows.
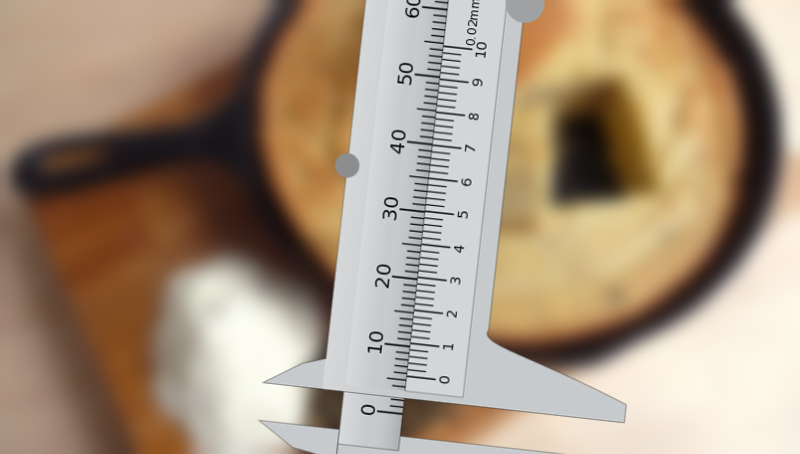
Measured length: 5.6,mm
